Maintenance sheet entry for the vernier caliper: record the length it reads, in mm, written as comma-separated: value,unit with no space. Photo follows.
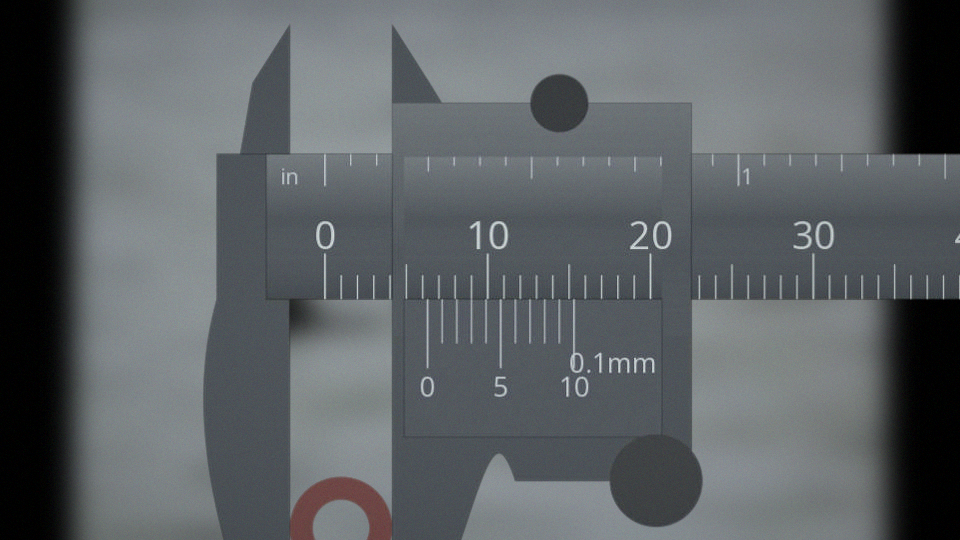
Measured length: 6.3,mm
